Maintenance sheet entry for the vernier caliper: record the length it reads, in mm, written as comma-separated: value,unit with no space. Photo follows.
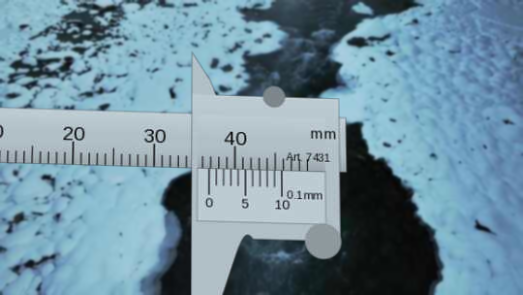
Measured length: 36.8,mm
